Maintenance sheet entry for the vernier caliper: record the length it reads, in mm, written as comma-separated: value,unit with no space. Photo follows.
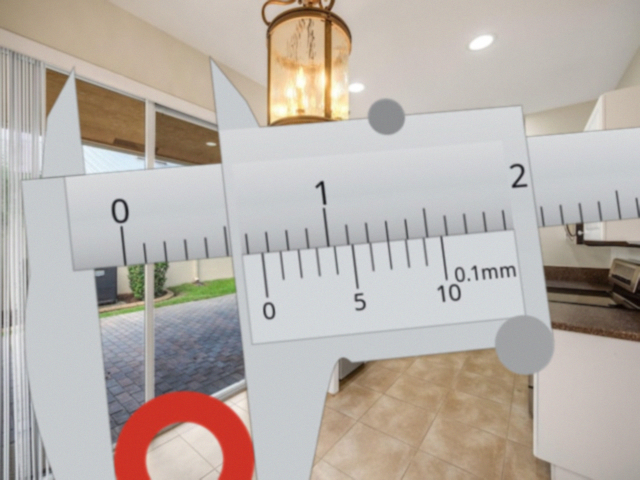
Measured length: 6.7,mm
